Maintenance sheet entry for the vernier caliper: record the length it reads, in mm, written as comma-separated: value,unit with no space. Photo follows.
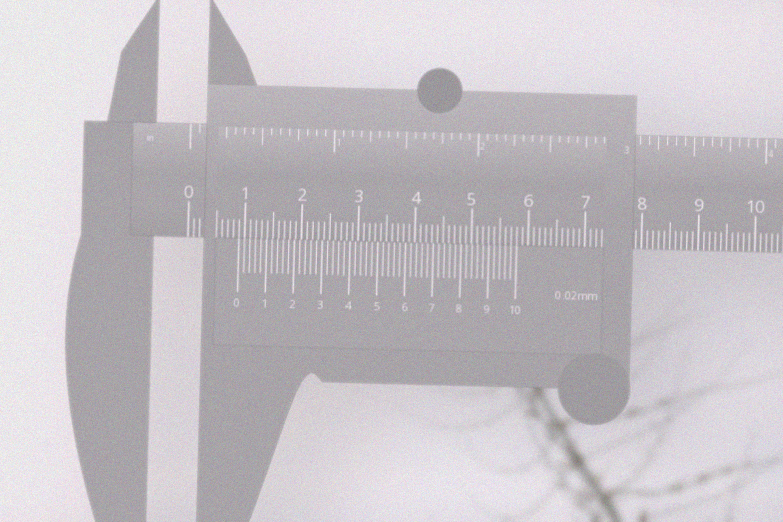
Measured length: 9.0,mm
